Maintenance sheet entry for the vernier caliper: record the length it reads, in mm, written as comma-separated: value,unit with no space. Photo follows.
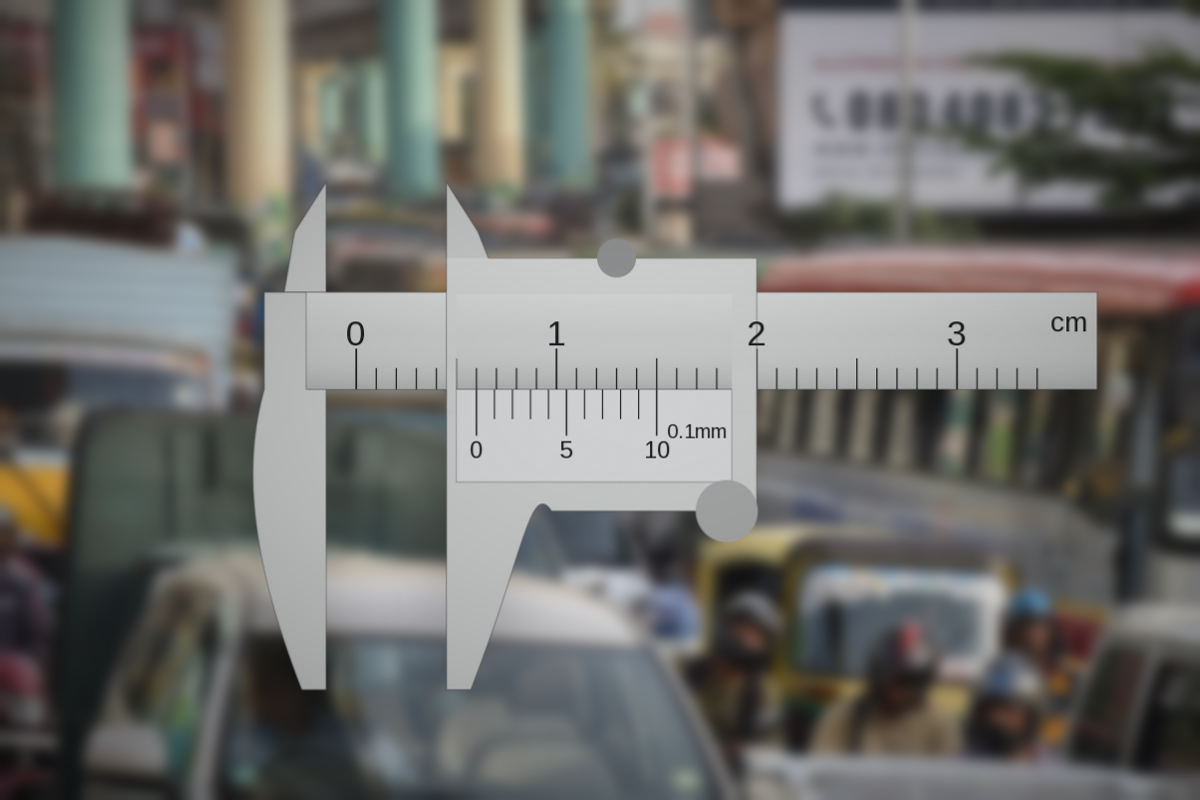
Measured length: 6.0,mm
